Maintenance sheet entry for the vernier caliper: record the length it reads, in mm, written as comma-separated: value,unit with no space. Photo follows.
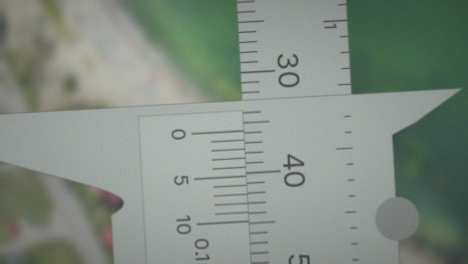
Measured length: 35.8,mm
